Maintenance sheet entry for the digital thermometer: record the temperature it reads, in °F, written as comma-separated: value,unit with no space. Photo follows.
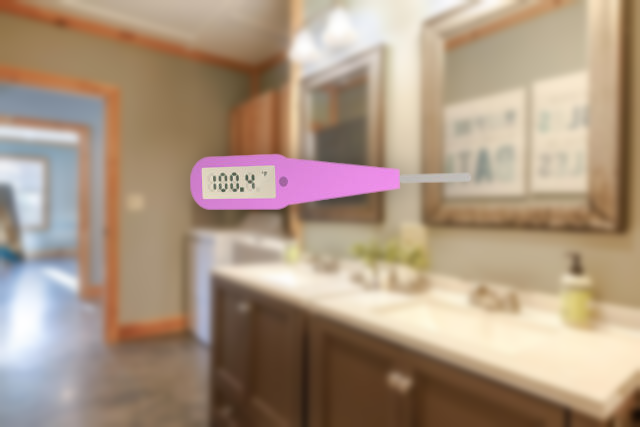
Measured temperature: 100.4,°F
